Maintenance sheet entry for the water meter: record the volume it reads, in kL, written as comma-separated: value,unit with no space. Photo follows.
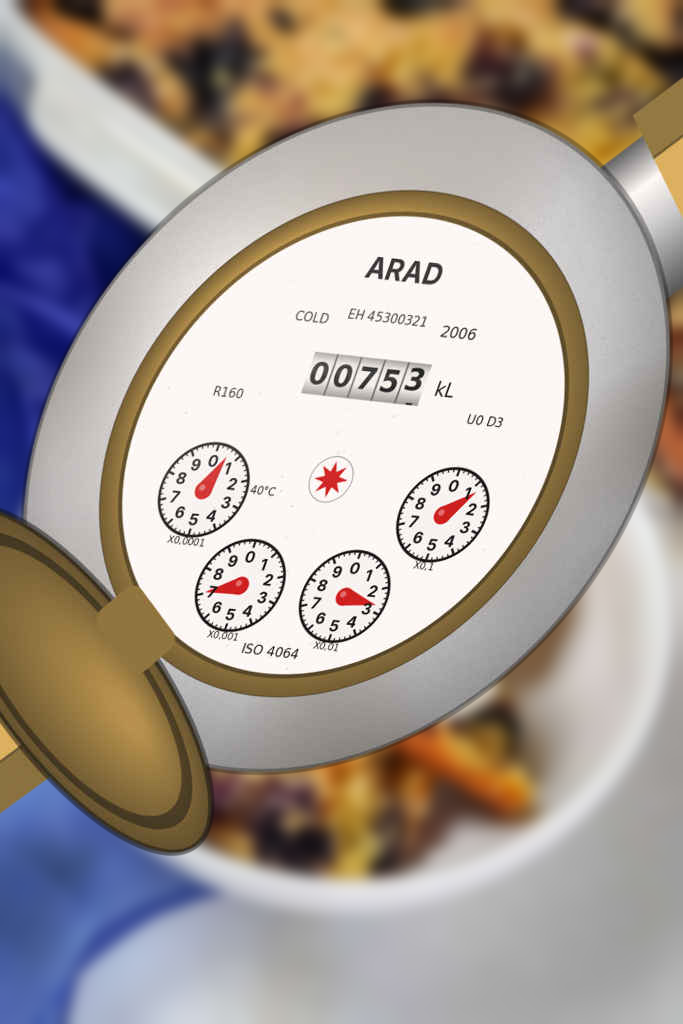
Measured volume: 753.1270,kL
